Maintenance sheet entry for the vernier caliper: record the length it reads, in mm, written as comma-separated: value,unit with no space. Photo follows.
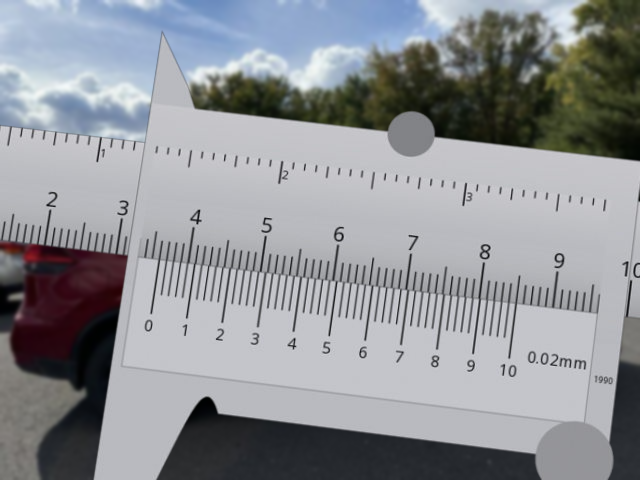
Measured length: 36.0,mm
